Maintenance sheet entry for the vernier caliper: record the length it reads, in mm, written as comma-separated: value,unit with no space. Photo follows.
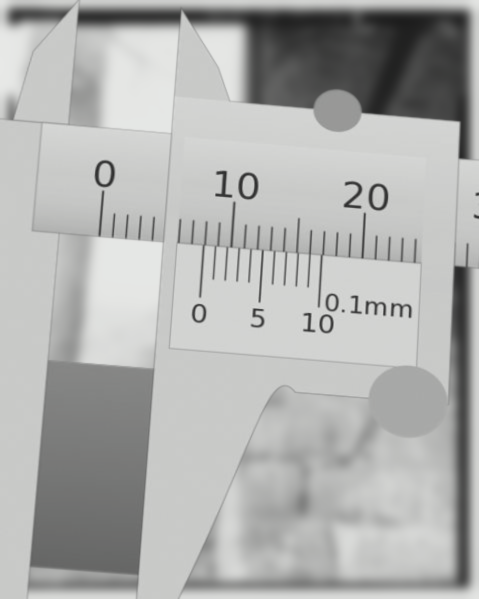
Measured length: 7.9,mm
